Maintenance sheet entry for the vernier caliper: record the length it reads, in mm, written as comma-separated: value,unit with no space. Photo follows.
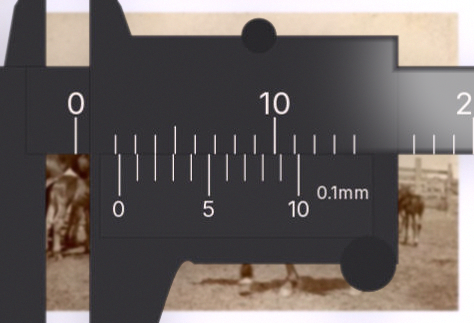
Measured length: 2.2,mm
